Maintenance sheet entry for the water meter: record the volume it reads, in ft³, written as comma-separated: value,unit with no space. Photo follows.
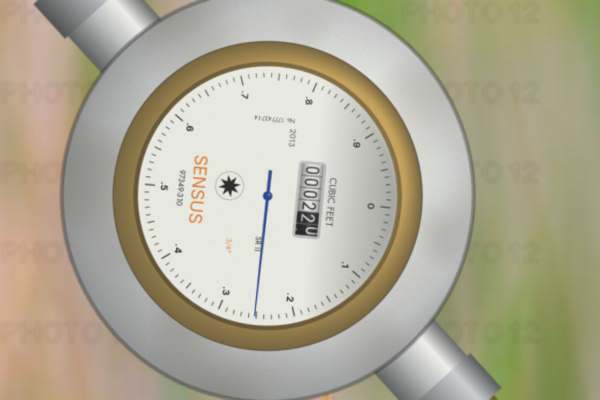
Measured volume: 220.25,ft³
